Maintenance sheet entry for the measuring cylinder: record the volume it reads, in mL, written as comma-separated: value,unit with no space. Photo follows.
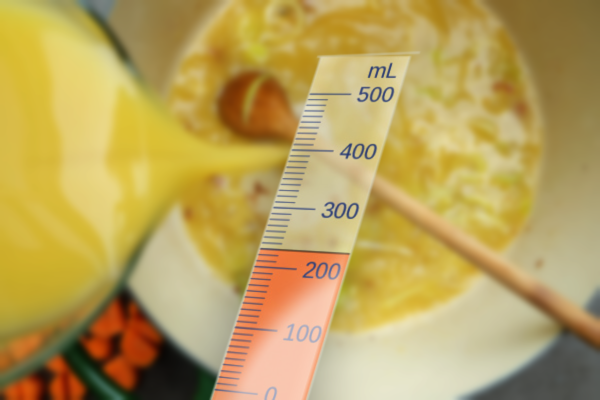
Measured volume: 230,mL
